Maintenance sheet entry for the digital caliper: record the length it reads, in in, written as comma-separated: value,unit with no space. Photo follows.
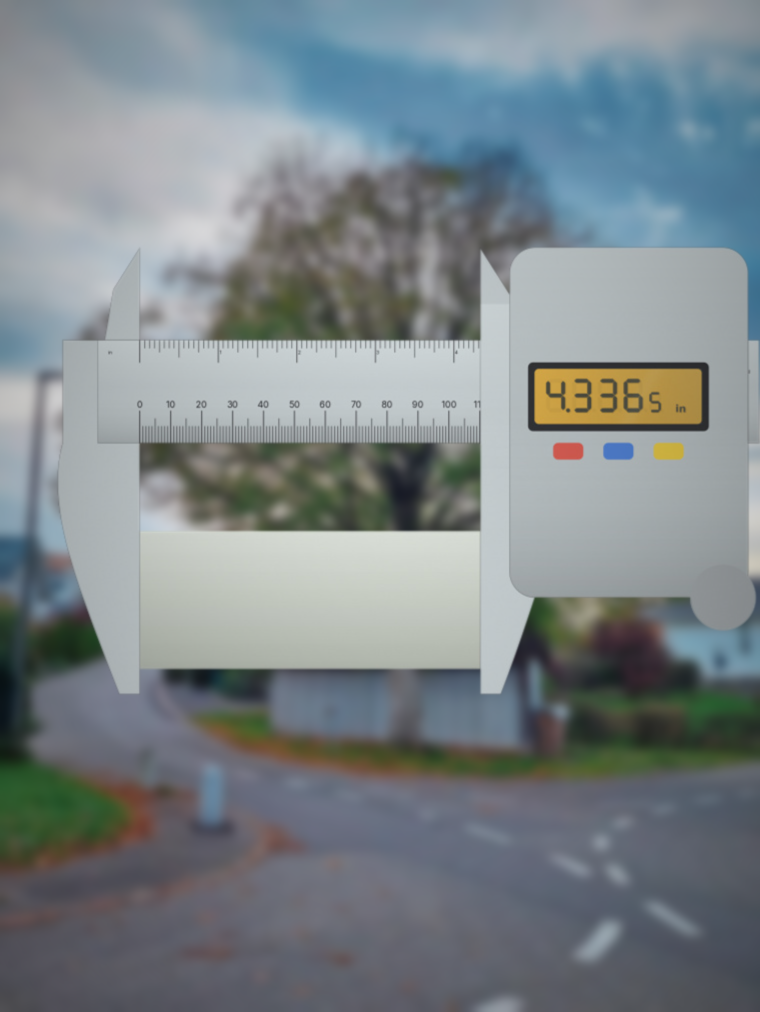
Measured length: 4.3365,in
